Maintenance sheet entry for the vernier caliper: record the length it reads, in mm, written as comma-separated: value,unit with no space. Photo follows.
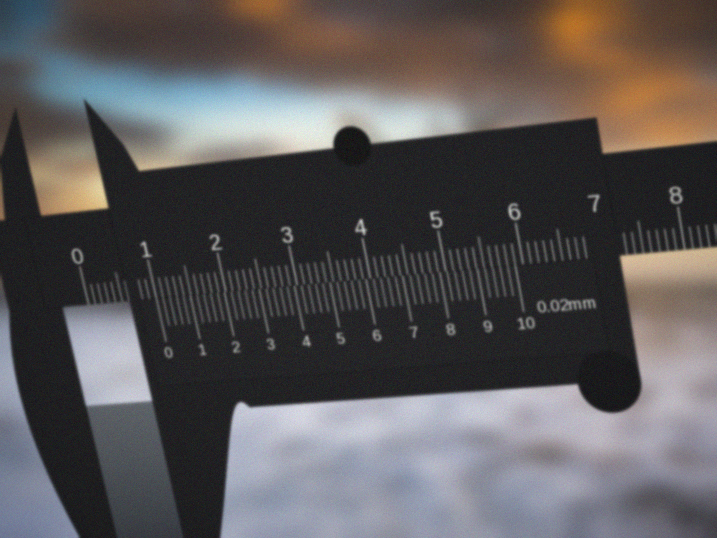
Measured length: 10.0,mm
